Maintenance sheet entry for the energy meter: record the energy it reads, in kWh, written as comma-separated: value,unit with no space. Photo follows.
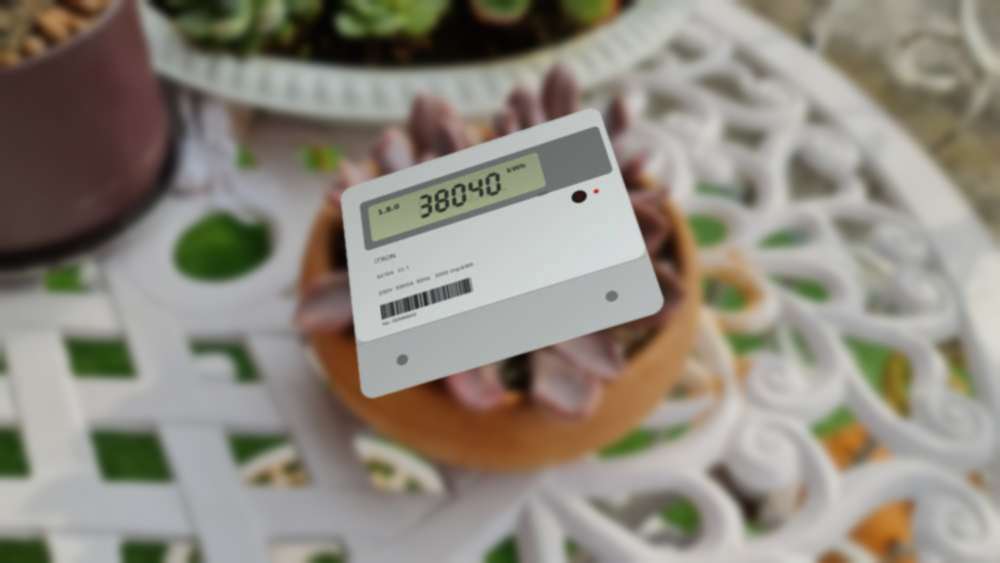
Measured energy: 38040,kWh
